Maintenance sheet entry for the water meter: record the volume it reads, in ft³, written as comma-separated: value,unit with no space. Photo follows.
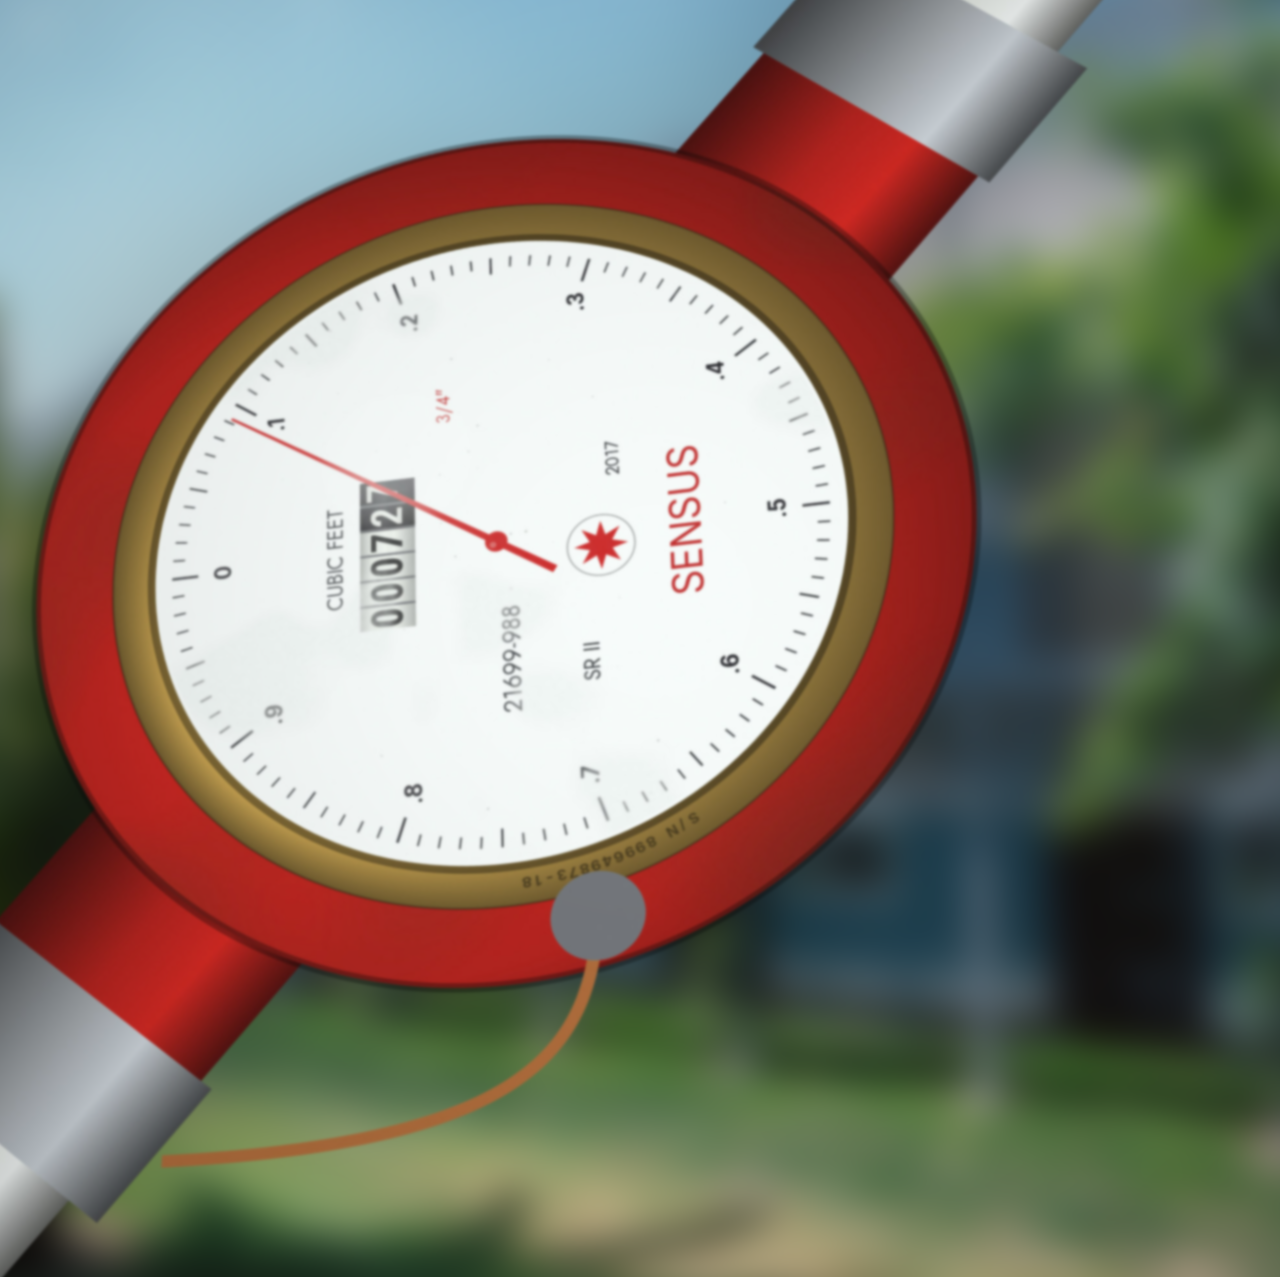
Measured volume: 727.09,ft³
